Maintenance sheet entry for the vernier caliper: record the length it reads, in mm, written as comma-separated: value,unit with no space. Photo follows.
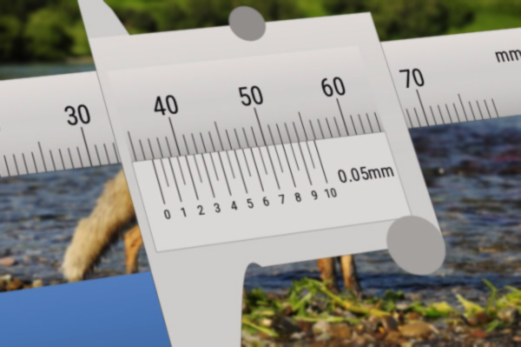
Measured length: 36.8,mm
